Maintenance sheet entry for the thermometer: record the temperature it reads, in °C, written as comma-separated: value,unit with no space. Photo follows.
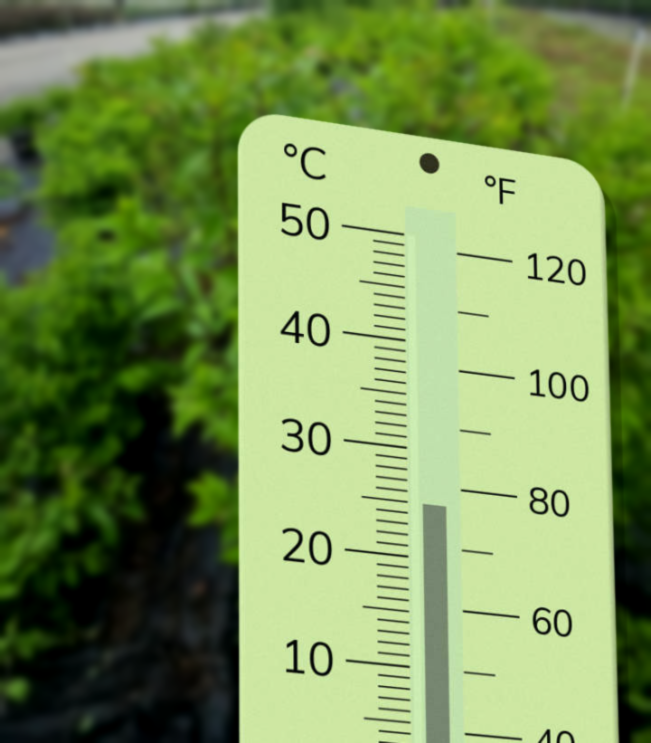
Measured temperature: 25,°C
